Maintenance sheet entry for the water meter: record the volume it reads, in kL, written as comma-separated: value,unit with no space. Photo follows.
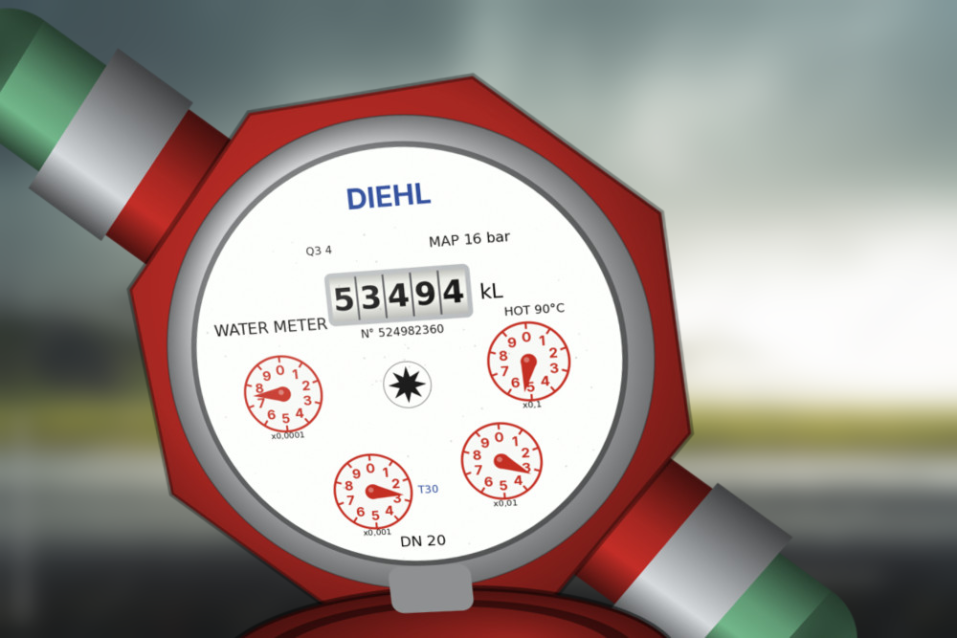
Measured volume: 53494.5327,kL
